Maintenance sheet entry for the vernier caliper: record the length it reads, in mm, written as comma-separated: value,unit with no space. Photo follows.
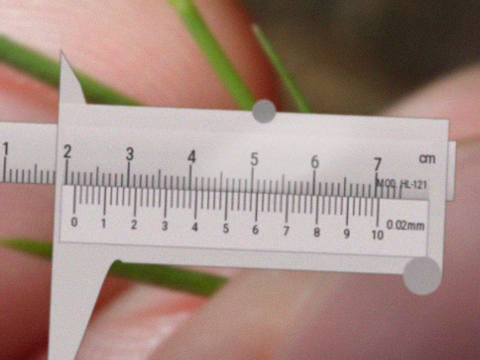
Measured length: 21.5,mm
